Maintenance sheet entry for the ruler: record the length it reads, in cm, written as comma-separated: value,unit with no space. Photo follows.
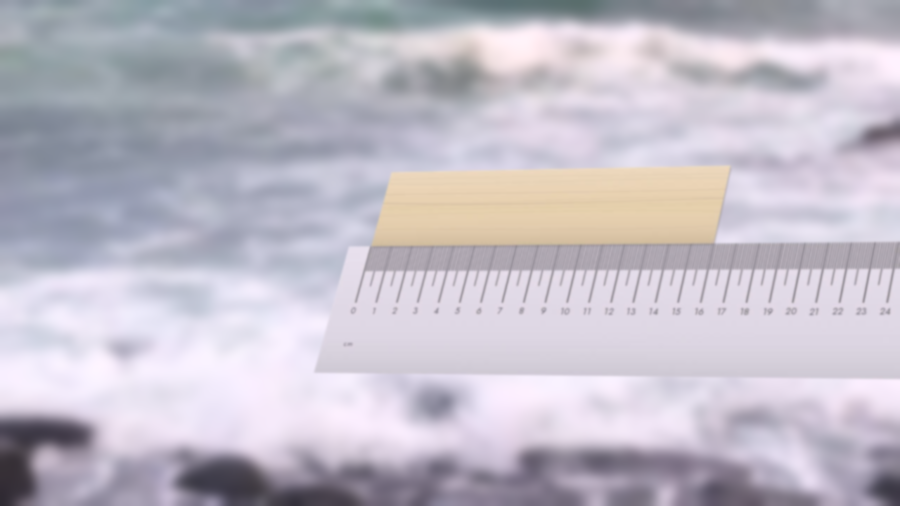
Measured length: 16,cm
